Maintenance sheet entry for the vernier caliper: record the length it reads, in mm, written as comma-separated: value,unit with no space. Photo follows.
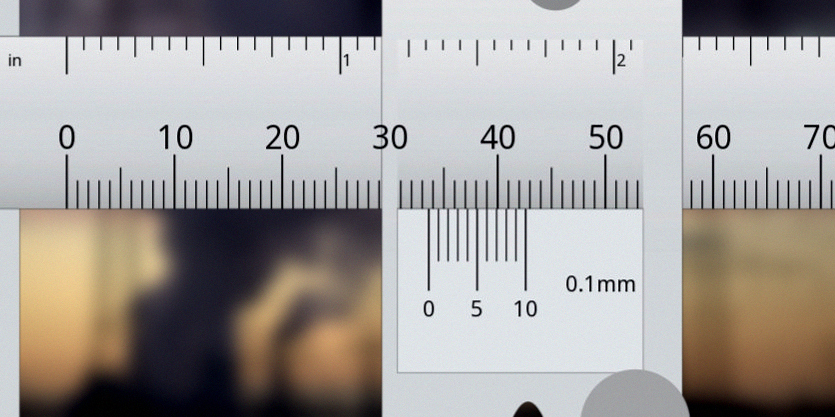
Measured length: 33.6,mm
